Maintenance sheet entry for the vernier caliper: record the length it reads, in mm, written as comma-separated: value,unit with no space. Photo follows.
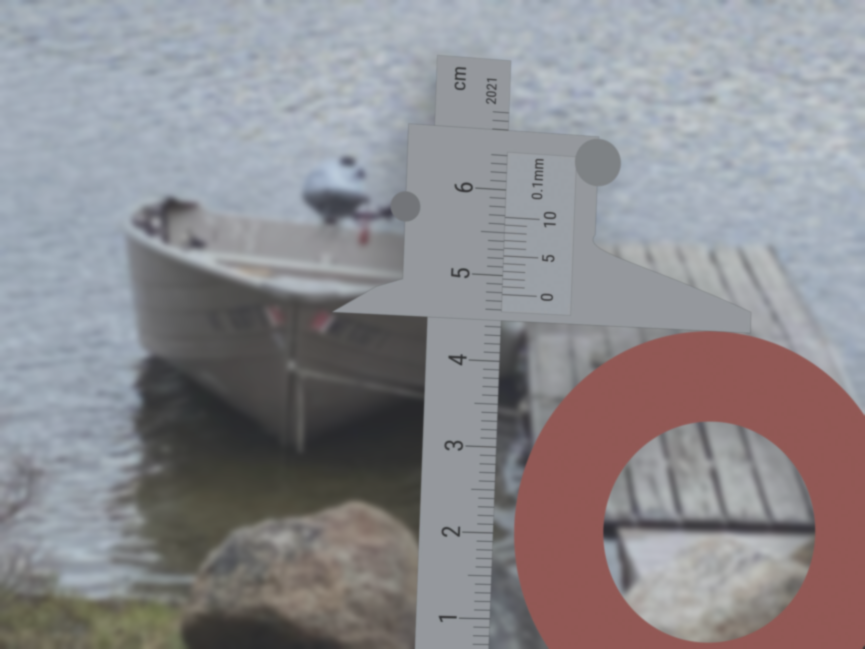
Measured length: 47.8,mm
